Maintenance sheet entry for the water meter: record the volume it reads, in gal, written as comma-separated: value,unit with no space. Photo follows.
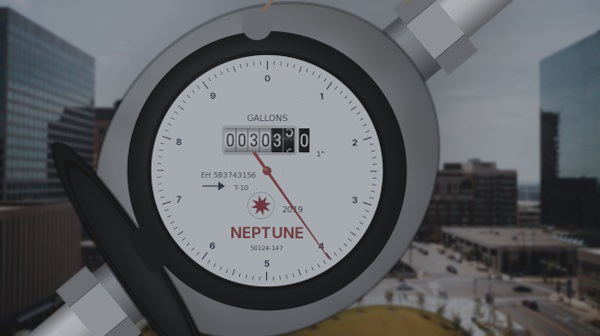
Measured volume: 30354.0,gal
